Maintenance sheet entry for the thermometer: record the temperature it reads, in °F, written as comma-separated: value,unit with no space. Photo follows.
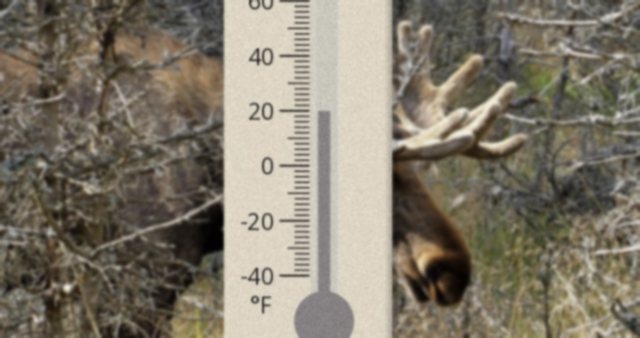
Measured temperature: 20,°F
